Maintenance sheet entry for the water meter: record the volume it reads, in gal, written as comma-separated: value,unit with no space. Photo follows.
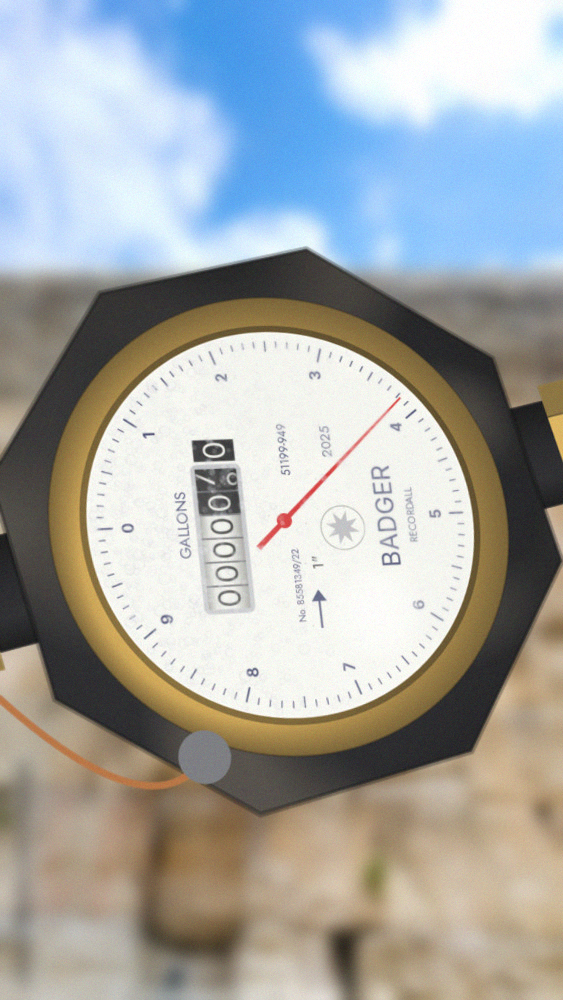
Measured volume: 73.8,gal
